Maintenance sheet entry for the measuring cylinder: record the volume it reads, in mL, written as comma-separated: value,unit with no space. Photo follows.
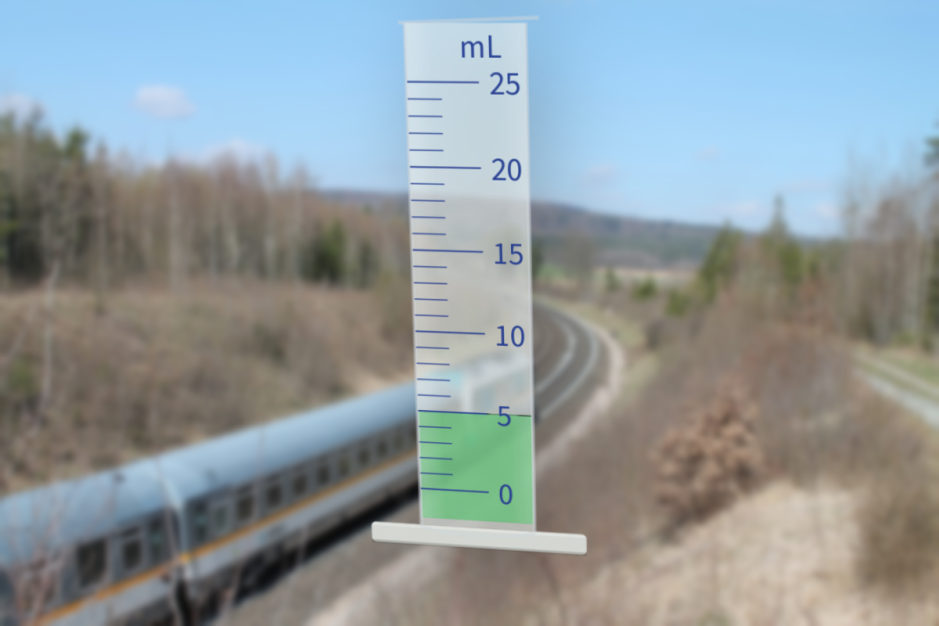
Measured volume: 5,mL
